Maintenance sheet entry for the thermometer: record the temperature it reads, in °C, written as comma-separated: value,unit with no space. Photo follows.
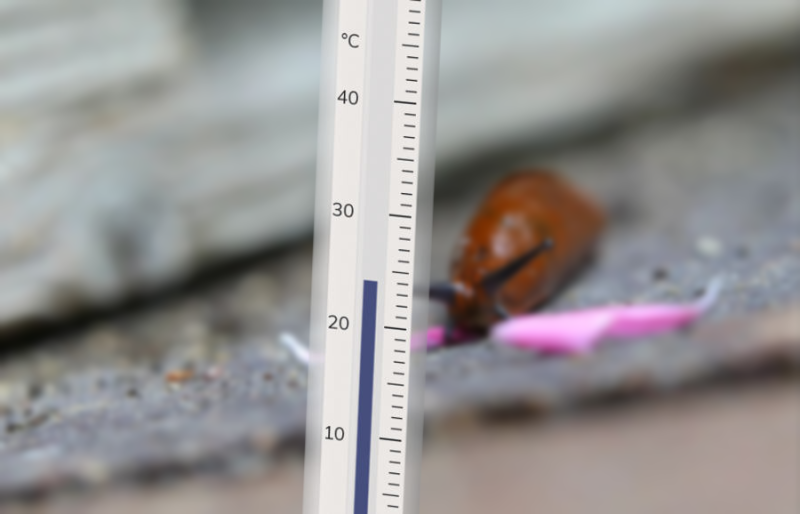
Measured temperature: 24,°C
